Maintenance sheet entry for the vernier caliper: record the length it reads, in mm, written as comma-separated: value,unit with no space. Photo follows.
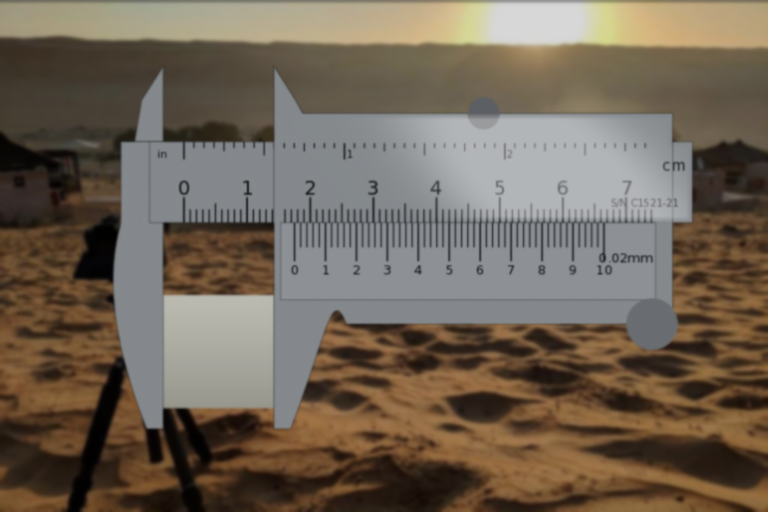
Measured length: 17.5,mm
